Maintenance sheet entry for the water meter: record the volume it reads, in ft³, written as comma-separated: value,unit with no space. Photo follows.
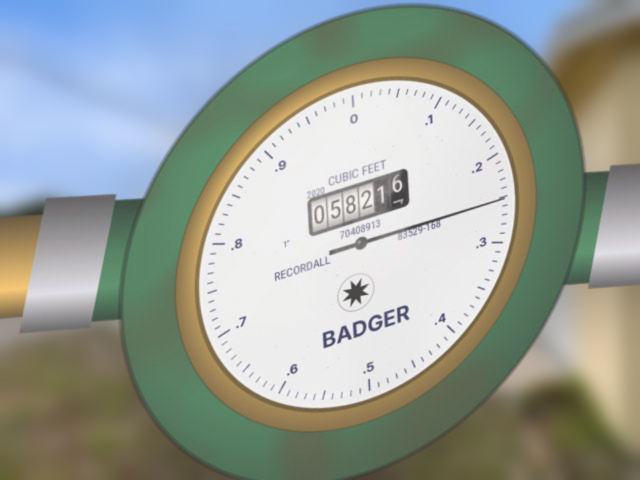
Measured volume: 58216.25,ft³
